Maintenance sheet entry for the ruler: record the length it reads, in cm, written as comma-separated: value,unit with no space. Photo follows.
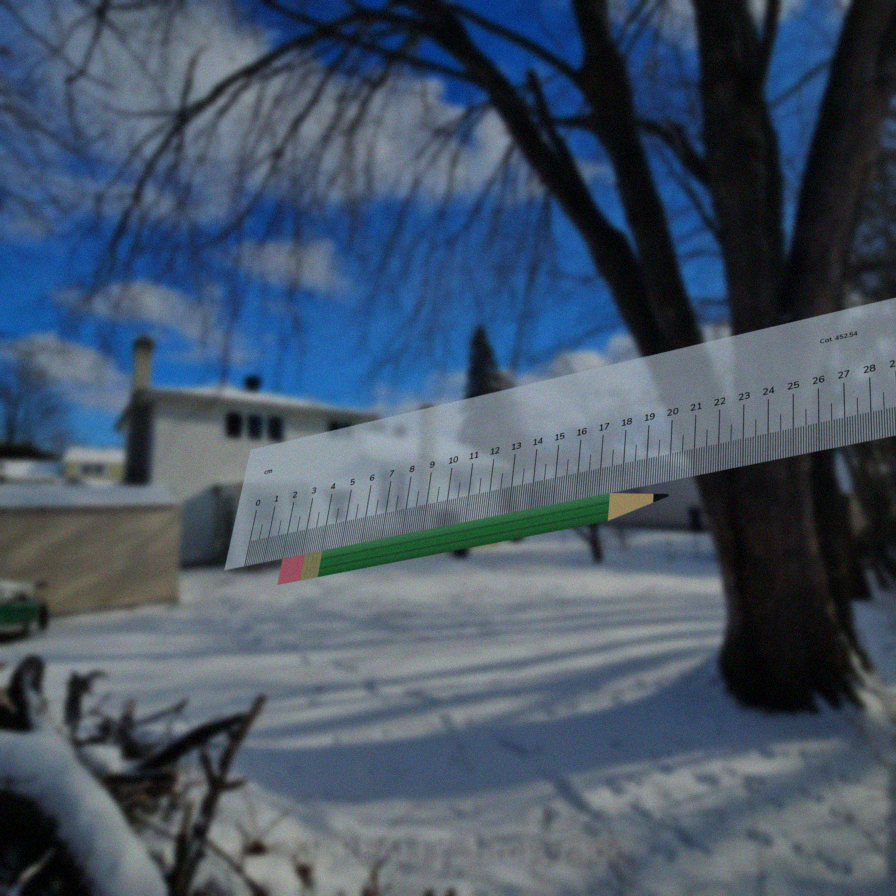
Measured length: 18,cm
